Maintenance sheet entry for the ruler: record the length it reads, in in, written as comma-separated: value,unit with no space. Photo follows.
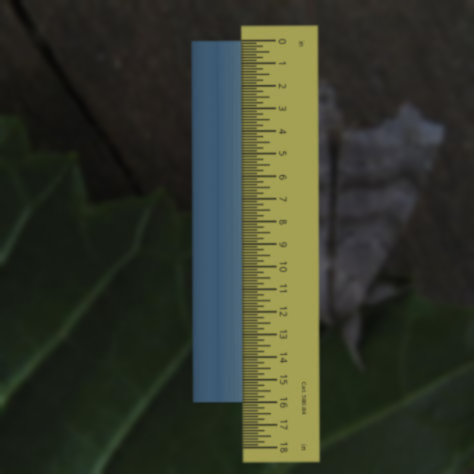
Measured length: 16,in
